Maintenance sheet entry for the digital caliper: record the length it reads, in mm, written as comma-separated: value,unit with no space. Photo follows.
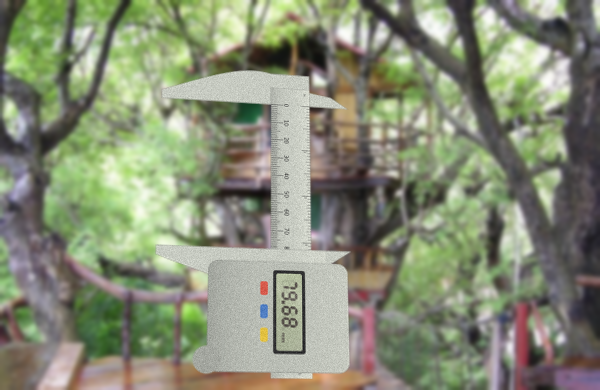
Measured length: 79.68,mm
